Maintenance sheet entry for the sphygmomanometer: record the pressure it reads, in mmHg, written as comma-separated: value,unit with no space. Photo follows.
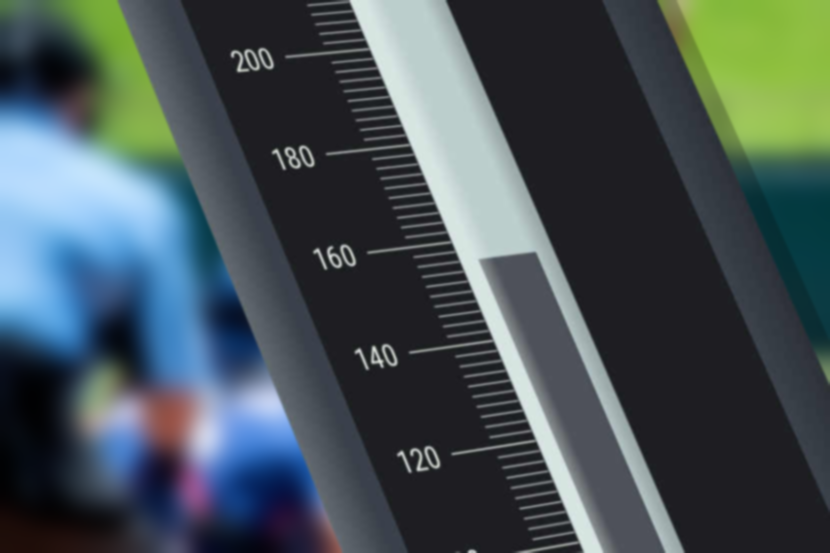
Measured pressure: 156,mmHg
